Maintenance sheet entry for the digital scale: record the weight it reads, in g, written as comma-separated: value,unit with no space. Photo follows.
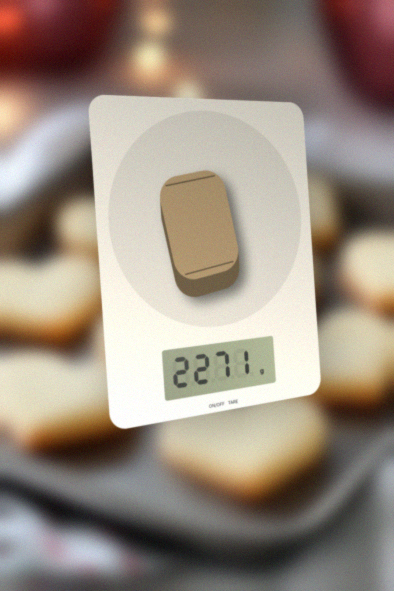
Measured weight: 2271,g
